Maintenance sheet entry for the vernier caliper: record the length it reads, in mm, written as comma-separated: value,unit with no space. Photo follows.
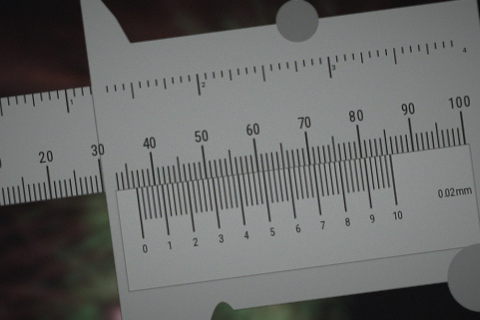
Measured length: 36.5,mm
